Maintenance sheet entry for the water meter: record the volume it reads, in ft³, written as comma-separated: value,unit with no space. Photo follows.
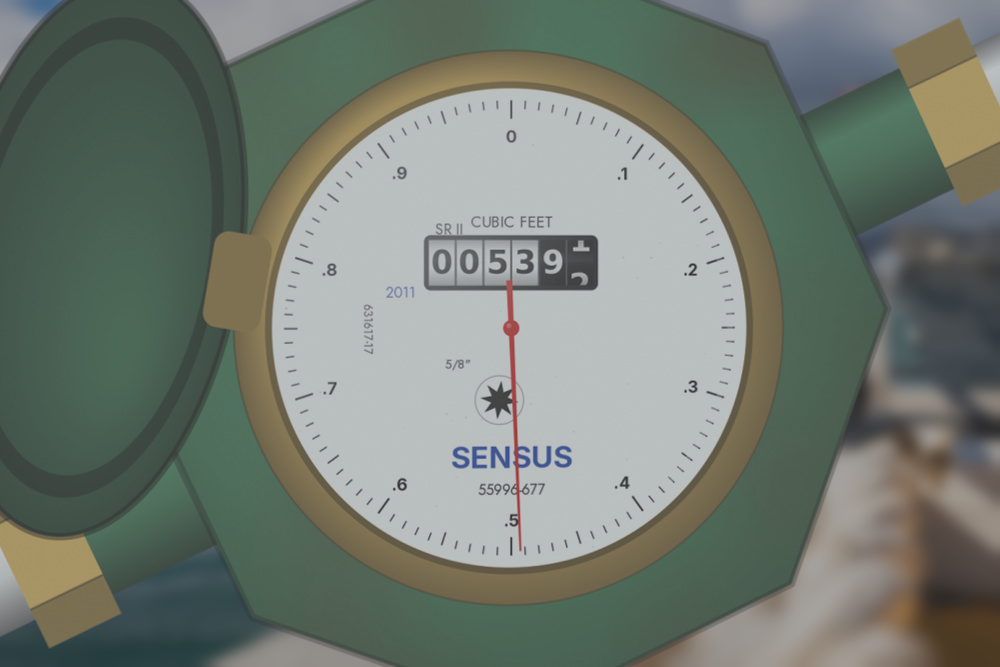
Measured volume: 5391.49,ft³
